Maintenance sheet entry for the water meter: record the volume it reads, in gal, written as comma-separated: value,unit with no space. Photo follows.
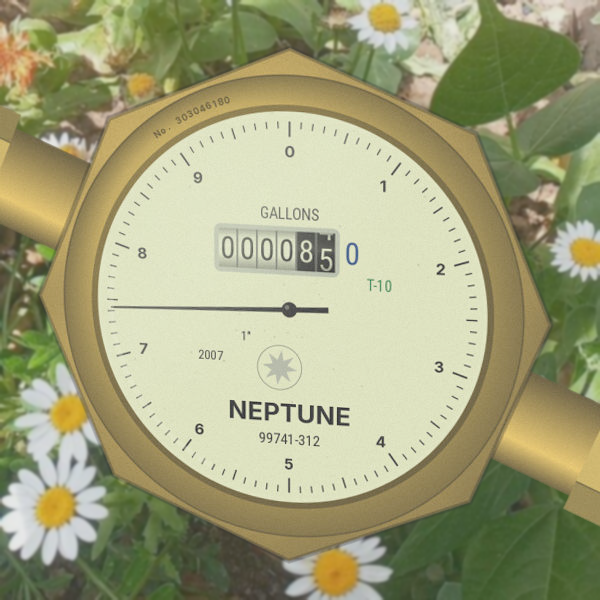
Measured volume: 847.4,gal
